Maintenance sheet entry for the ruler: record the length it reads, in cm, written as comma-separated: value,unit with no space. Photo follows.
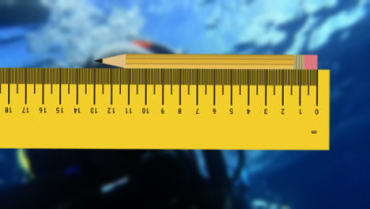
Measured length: 13,cm
